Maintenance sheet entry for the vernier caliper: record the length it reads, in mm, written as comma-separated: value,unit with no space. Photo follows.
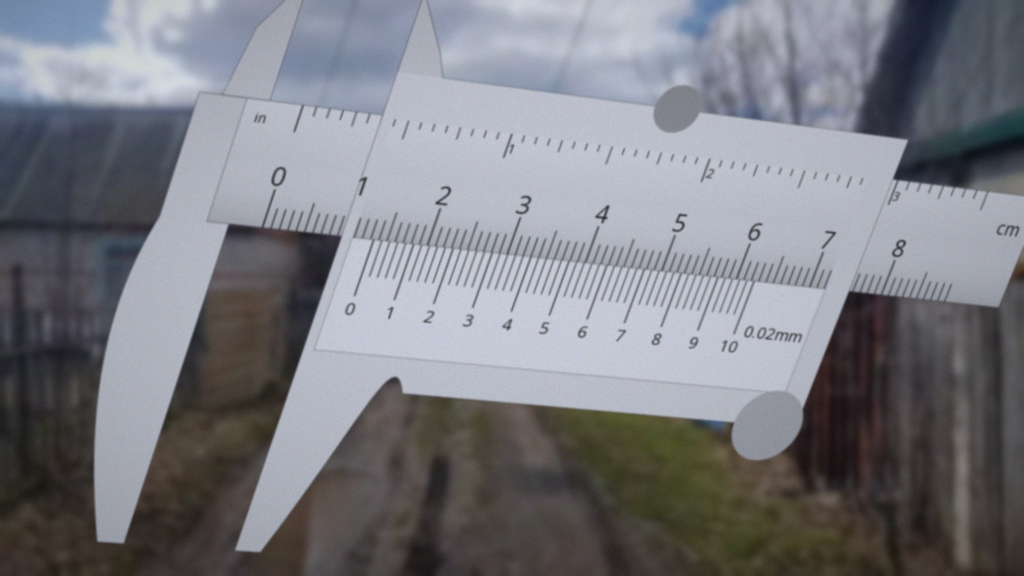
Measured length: 13.4,mm
